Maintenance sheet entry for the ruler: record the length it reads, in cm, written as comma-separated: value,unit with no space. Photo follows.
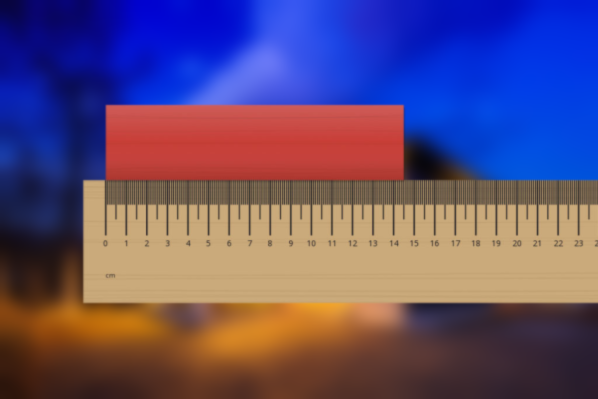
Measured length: 14.5,cm
